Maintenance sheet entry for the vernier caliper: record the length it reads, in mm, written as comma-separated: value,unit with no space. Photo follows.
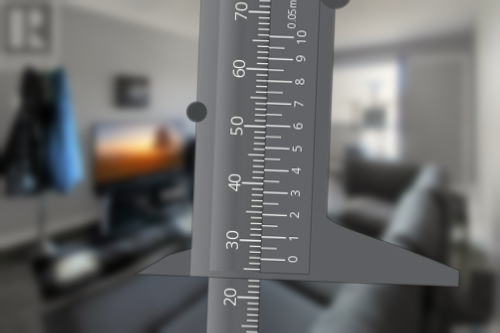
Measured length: 26.8,mm
